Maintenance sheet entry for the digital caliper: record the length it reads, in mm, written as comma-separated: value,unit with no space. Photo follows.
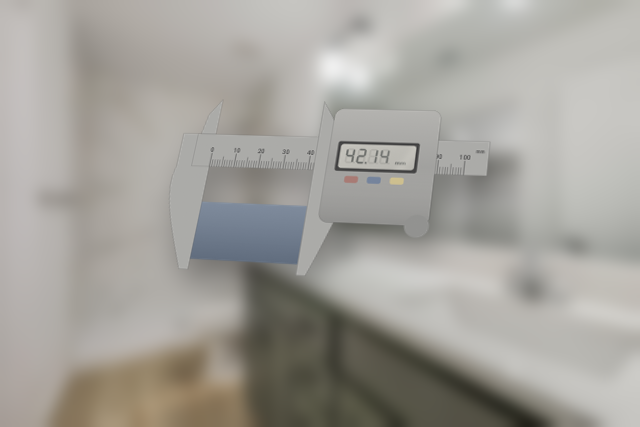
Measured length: 42.14,mm
